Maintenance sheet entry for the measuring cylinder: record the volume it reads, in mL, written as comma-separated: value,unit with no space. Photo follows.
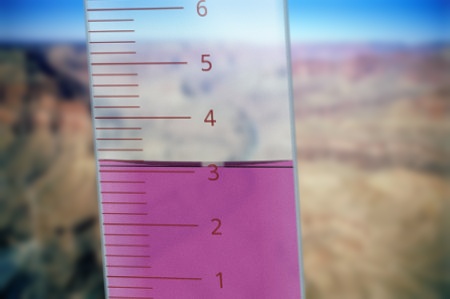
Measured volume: 3.1,mL
